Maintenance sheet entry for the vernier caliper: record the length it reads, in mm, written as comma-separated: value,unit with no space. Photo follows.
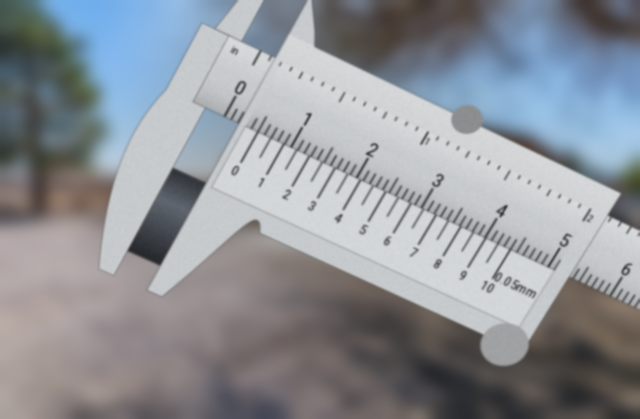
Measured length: 5.0,mm
